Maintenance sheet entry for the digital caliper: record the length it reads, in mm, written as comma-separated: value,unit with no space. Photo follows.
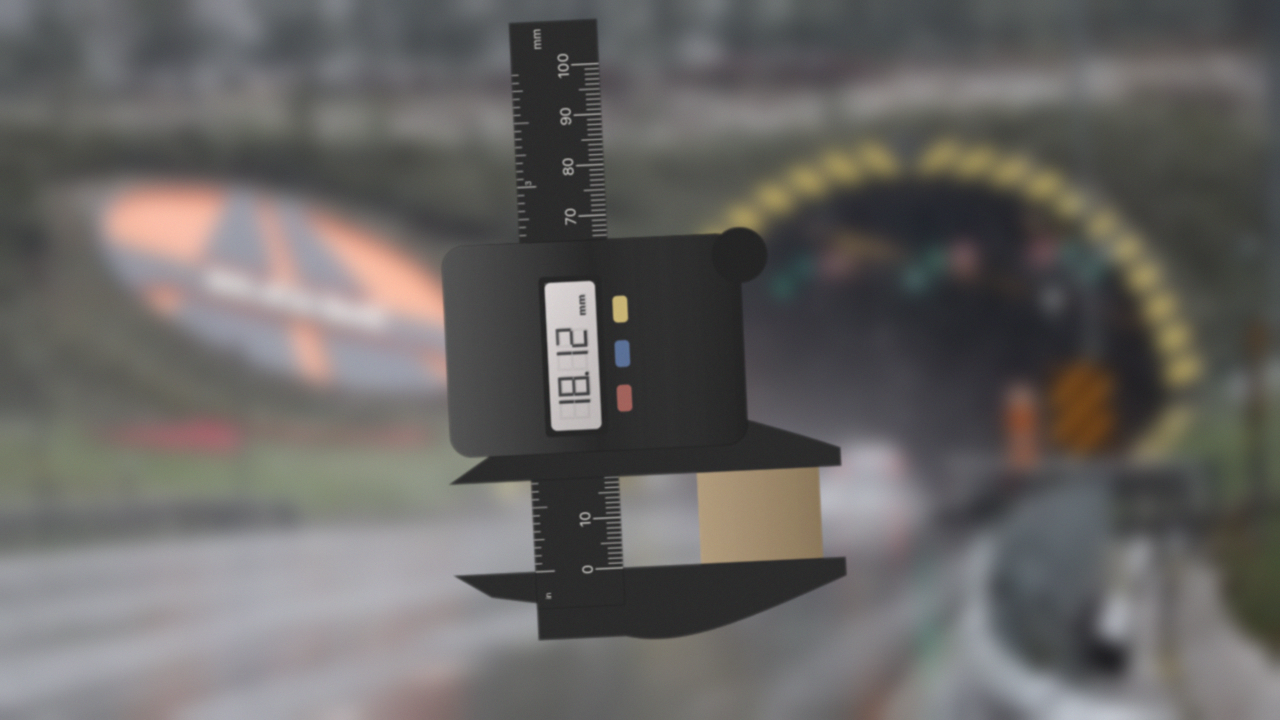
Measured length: 18.12,mm
